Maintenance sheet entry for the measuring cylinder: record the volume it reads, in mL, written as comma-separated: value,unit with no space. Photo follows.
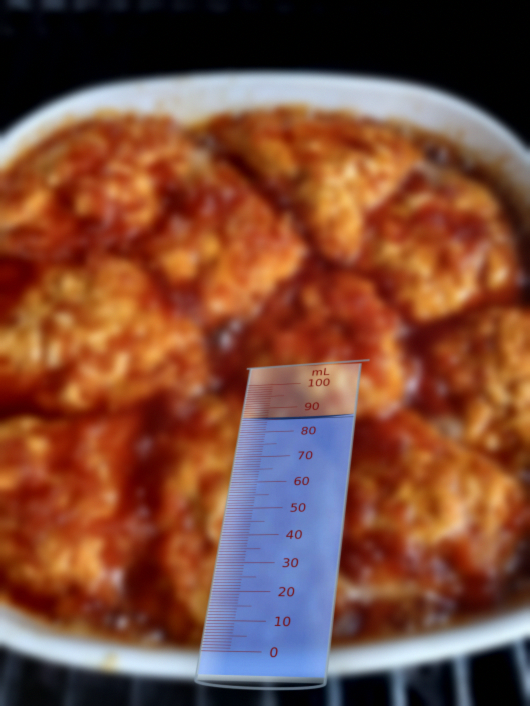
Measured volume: 85,mL
